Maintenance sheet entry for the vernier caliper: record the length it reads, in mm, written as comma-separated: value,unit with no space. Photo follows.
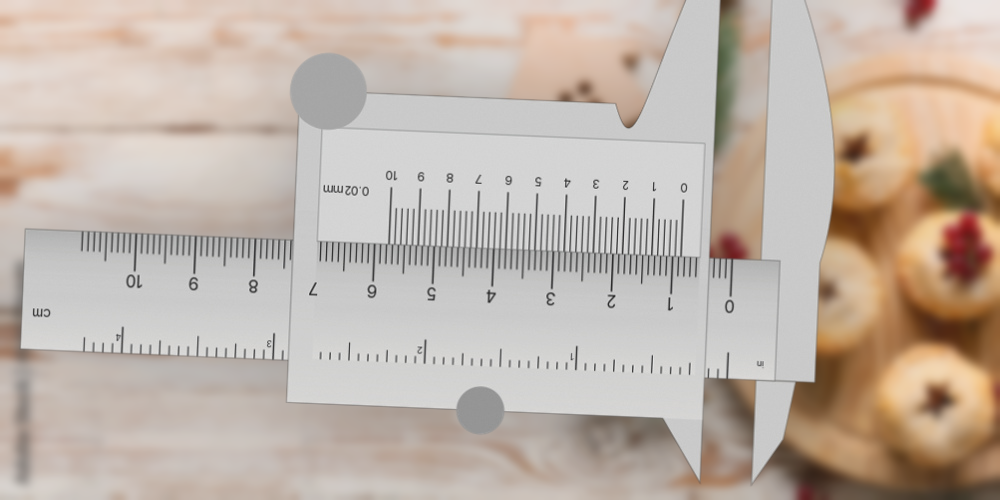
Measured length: 8.6,mm
